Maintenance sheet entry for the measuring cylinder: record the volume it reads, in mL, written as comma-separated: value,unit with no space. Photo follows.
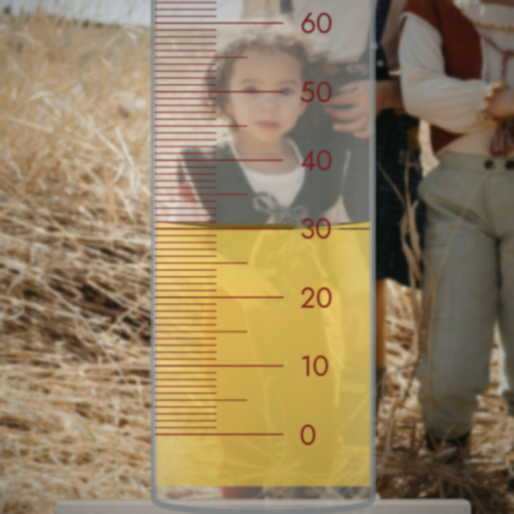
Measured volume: 30,mL
